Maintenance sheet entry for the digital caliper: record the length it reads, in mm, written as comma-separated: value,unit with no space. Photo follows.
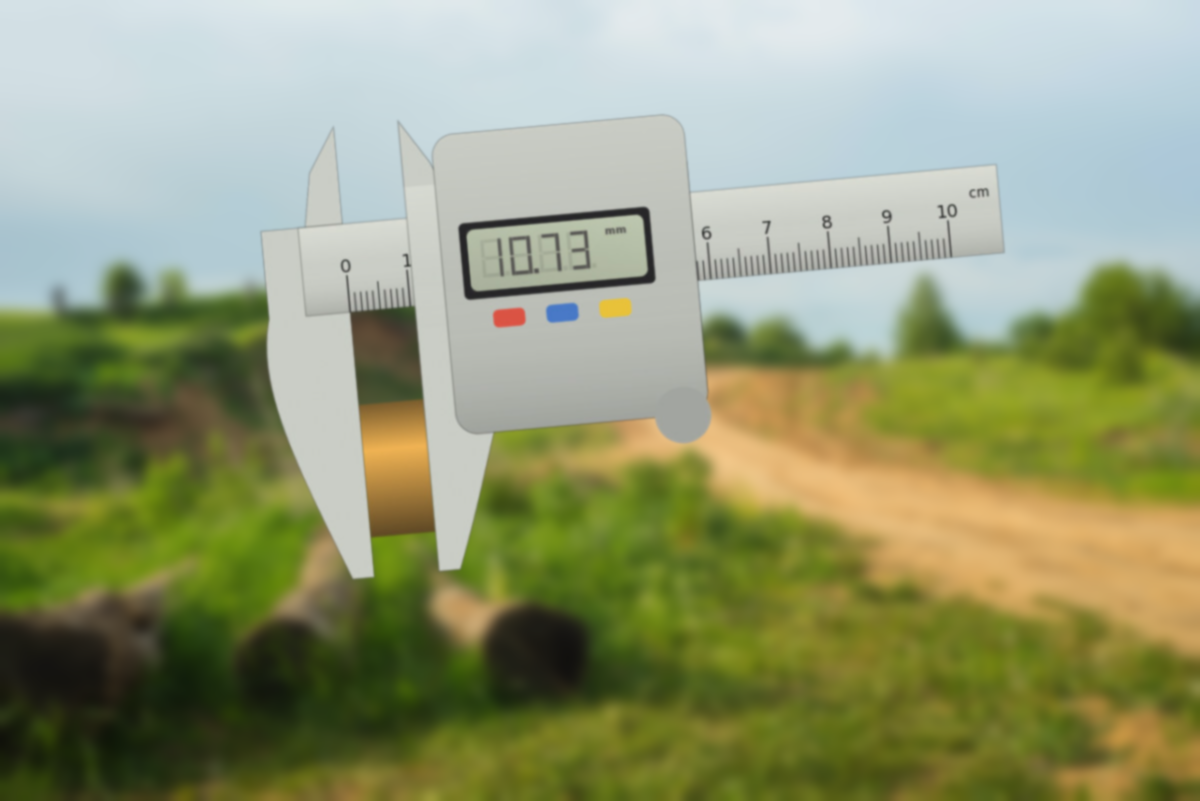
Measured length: 10.73,mm
